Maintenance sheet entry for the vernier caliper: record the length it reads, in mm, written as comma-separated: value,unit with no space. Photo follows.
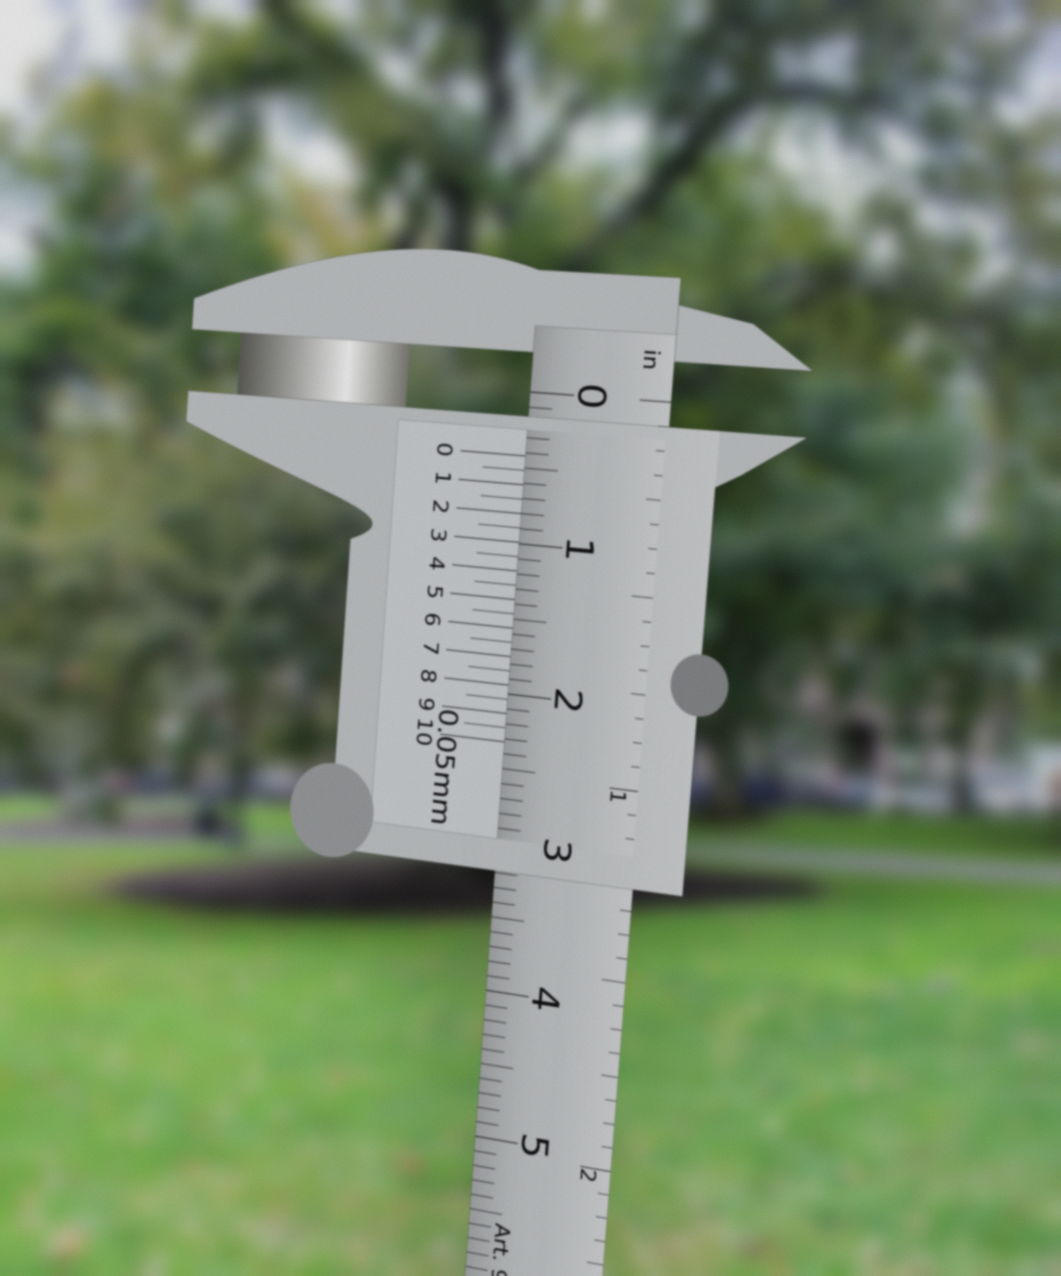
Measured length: 4.2,mm
